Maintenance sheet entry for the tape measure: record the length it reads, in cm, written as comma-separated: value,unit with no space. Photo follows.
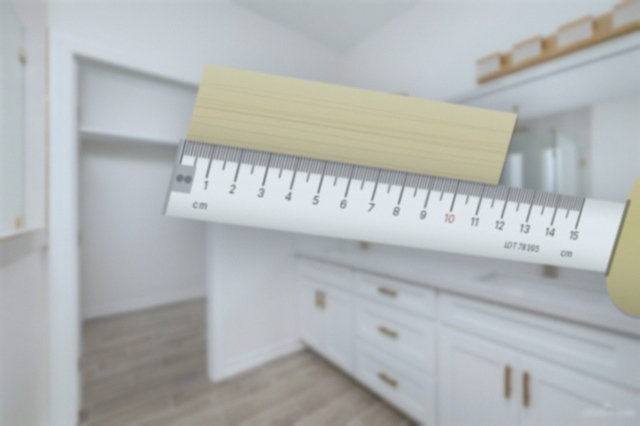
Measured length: 11.5,cm
